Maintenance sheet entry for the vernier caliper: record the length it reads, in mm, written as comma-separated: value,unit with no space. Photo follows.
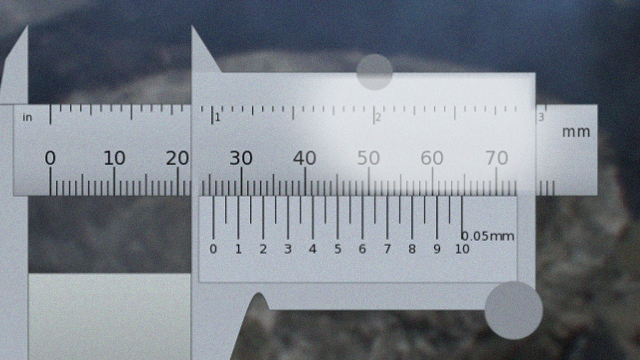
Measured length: 25.6,mm
